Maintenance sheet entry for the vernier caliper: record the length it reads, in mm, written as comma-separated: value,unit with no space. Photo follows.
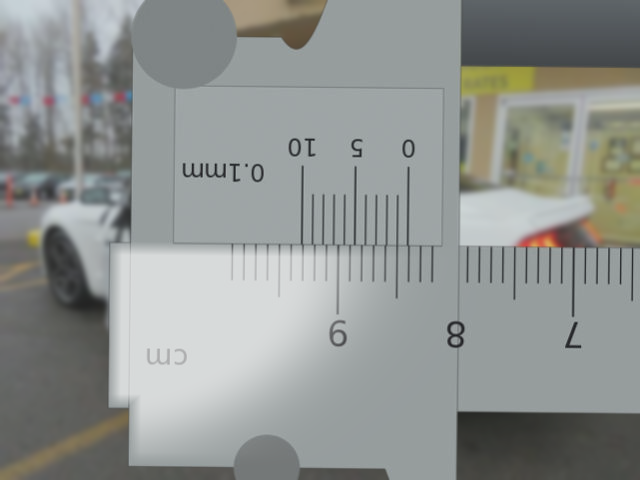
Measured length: 84.1,mm
